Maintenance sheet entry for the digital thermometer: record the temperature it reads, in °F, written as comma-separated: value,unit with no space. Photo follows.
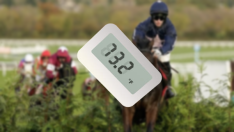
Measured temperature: 73.2,°F
